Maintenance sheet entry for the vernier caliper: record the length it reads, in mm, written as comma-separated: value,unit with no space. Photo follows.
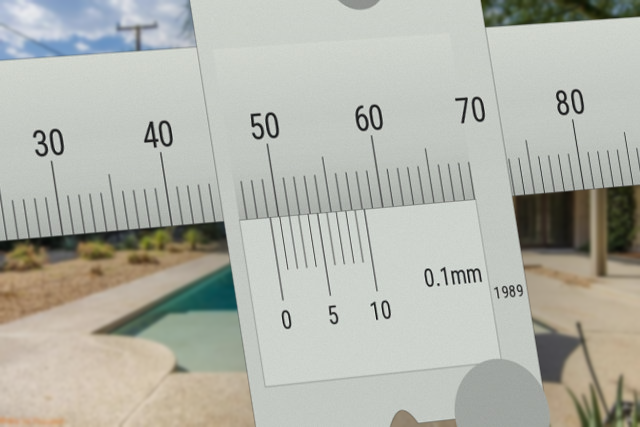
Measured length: 49.2,mm
